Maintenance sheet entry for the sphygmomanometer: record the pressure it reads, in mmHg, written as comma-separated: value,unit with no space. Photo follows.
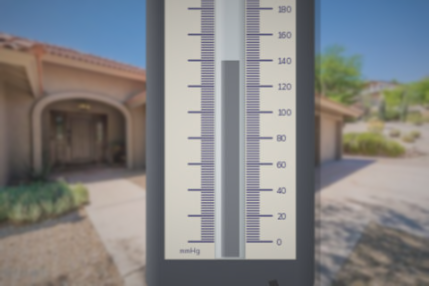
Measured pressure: 140,mmHg
